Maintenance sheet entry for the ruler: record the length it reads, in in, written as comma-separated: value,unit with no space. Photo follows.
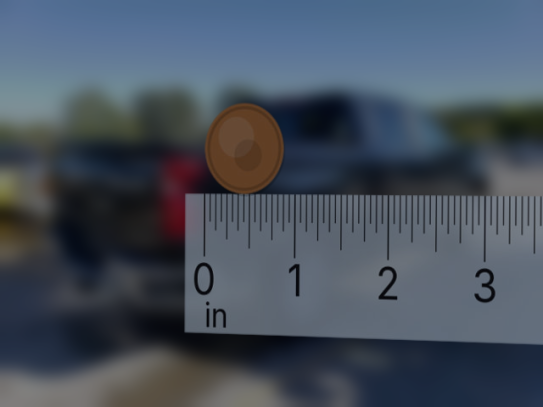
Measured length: 0.875,in
